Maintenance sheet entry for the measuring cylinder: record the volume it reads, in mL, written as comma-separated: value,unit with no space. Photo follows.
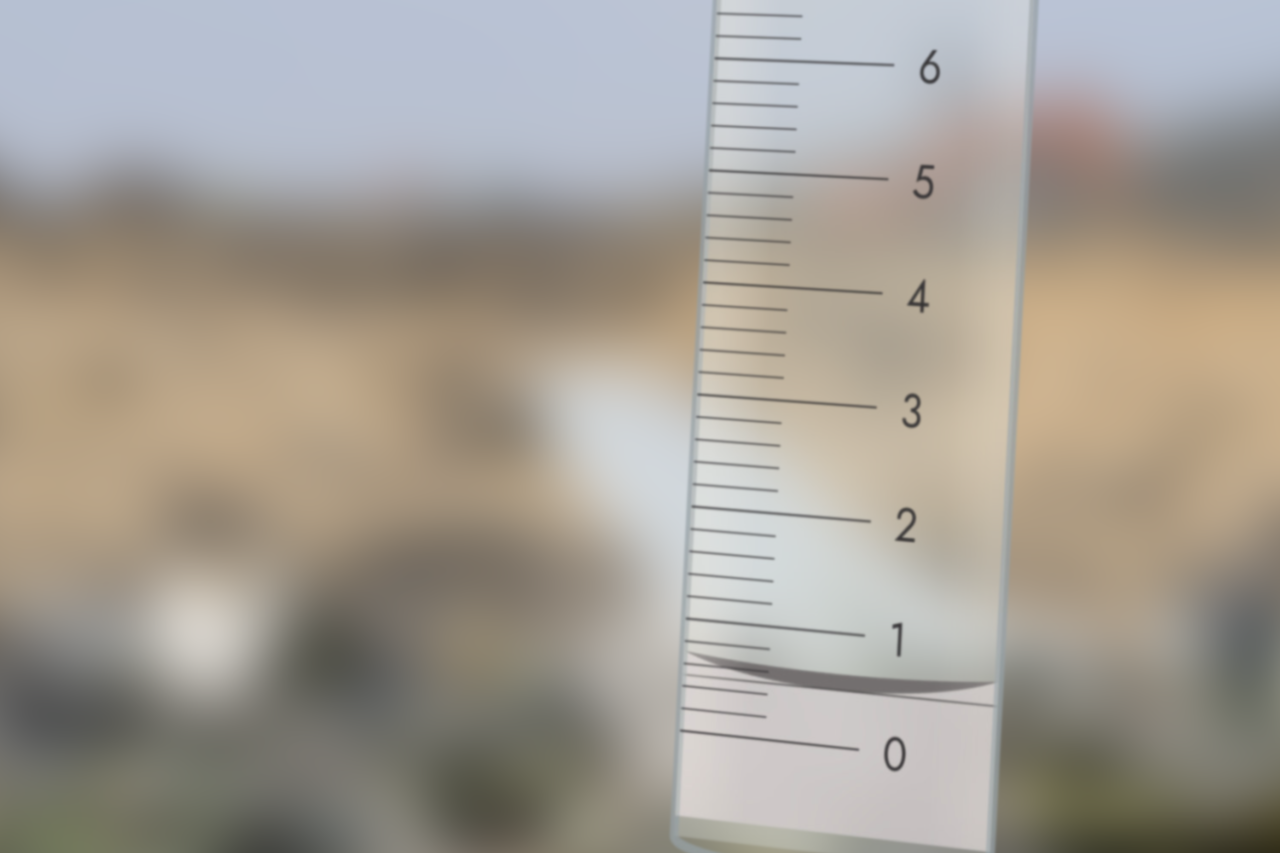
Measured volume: 0.5,mL
